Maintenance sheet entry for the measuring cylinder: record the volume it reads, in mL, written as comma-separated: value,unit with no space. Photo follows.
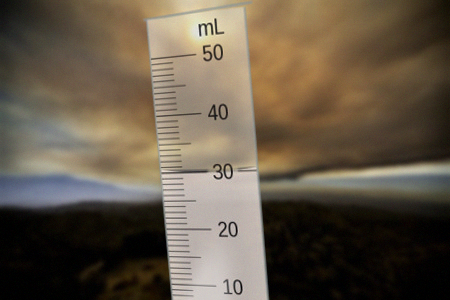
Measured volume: 30,mL
